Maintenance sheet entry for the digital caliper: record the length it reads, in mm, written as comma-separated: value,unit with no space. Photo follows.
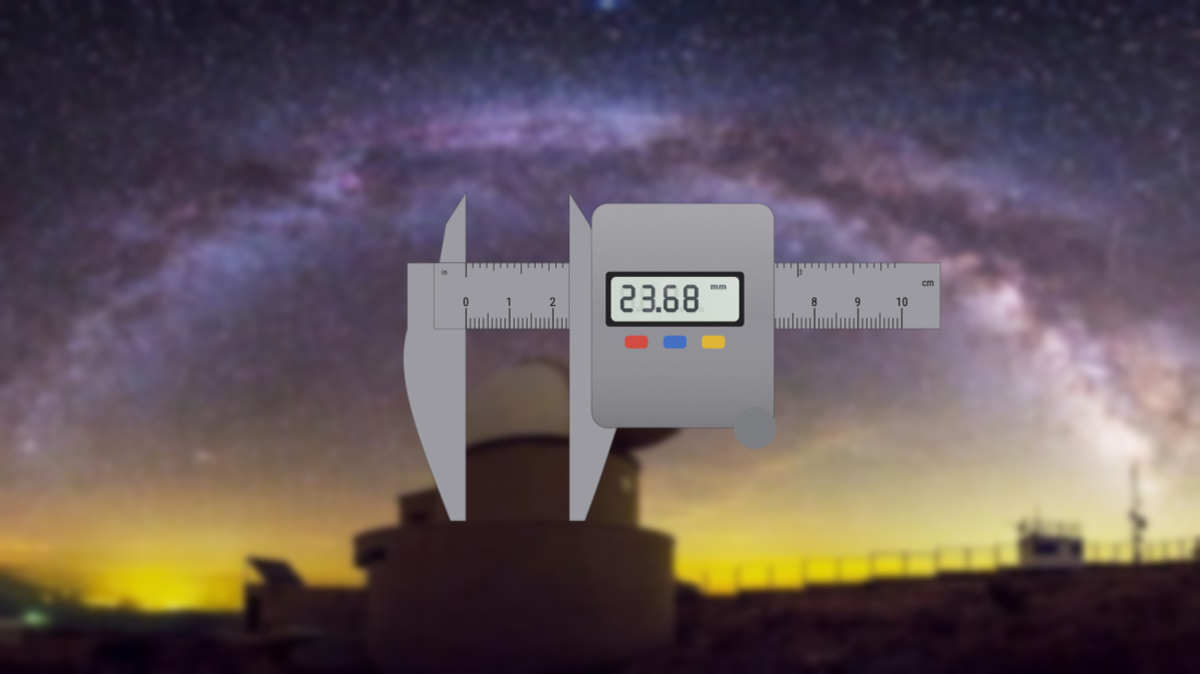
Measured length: 23.68,mm
